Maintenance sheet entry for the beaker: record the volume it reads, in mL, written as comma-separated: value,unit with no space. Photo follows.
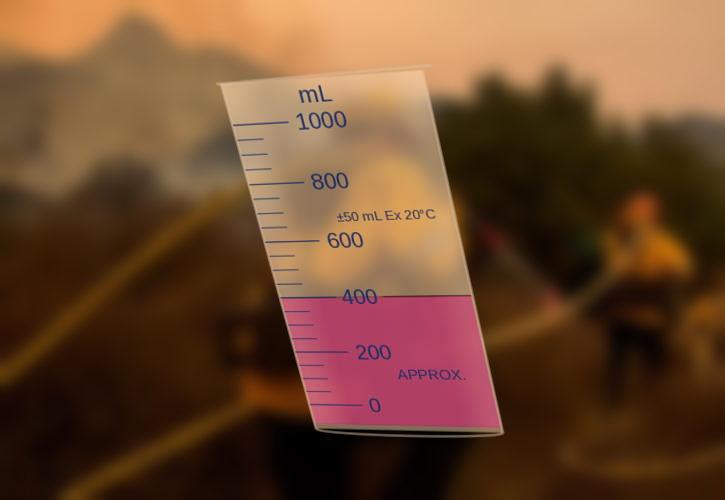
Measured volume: 400,mL
